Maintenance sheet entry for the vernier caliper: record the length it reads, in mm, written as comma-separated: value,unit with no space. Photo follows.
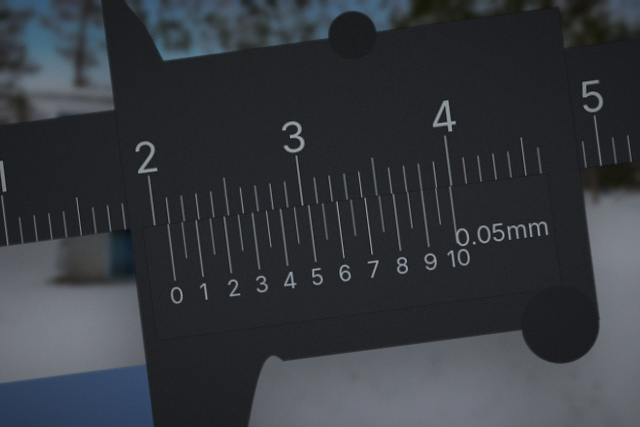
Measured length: 20.9,mm
